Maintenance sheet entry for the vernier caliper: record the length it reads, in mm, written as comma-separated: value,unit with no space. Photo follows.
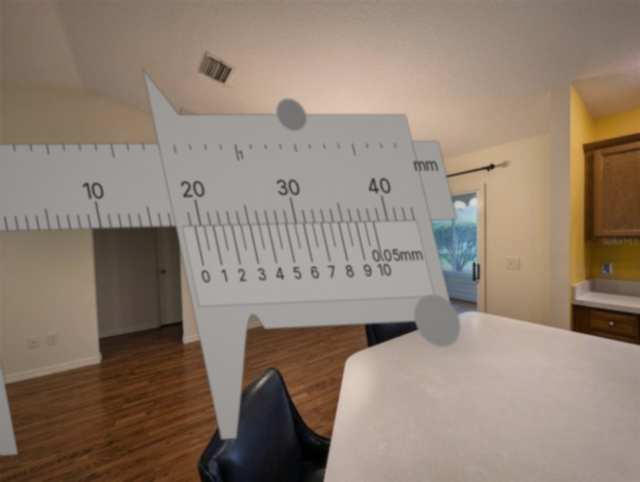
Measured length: 19.4,mm
